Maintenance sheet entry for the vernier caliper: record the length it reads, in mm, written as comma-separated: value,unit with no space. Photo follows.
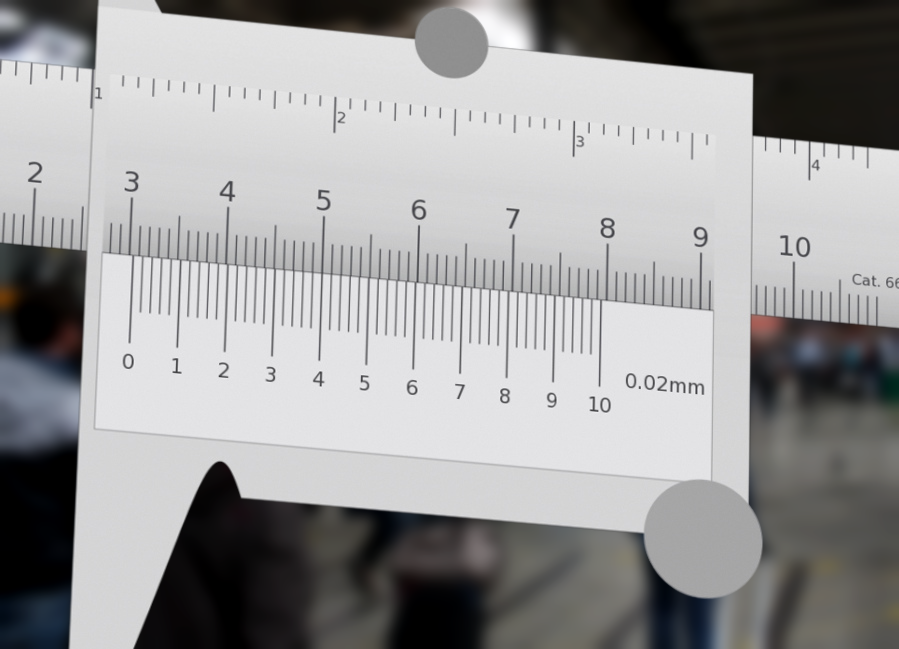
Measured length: 30.4,mm
